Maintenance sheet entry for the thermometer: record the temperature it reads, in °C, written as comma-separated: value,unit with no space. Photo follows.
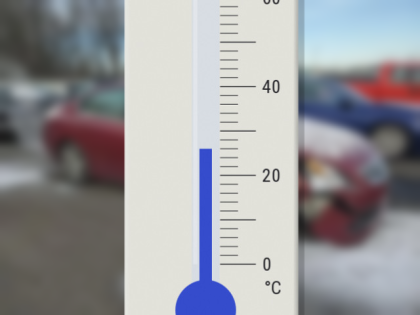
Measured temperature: 26,°C
